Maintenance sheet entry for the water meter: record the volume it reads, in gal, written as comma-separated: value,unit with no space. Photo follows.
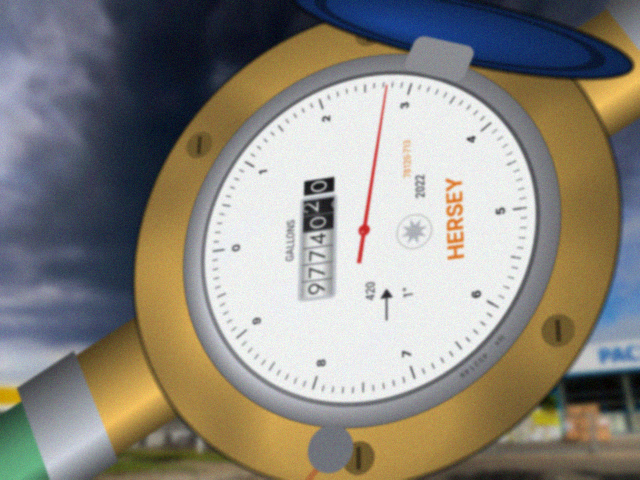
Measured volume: 9774022.7,gal
